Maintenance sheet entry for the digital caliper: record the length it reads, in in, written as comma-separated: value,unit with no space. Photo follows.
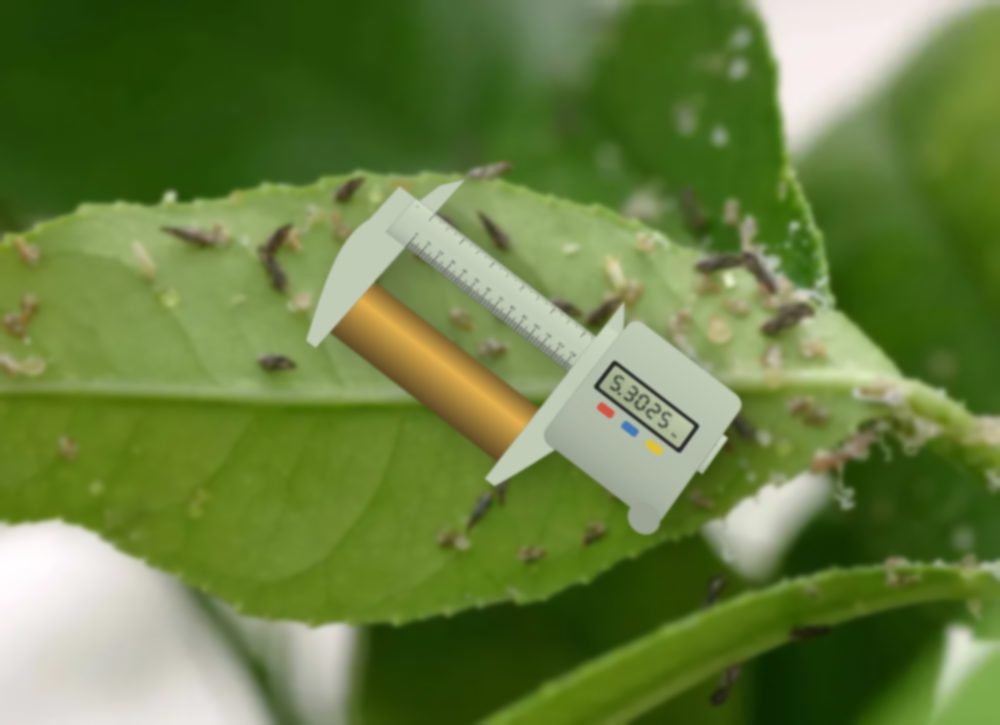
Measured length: 5.3025,in
